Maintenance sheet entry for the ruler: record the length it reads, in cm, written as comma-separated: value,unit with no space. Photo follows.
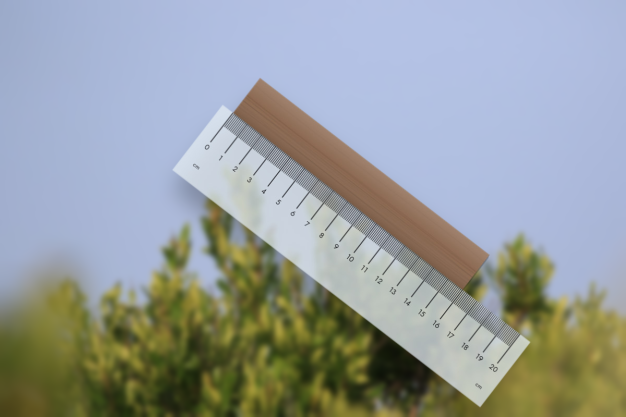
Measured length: 16,cm
